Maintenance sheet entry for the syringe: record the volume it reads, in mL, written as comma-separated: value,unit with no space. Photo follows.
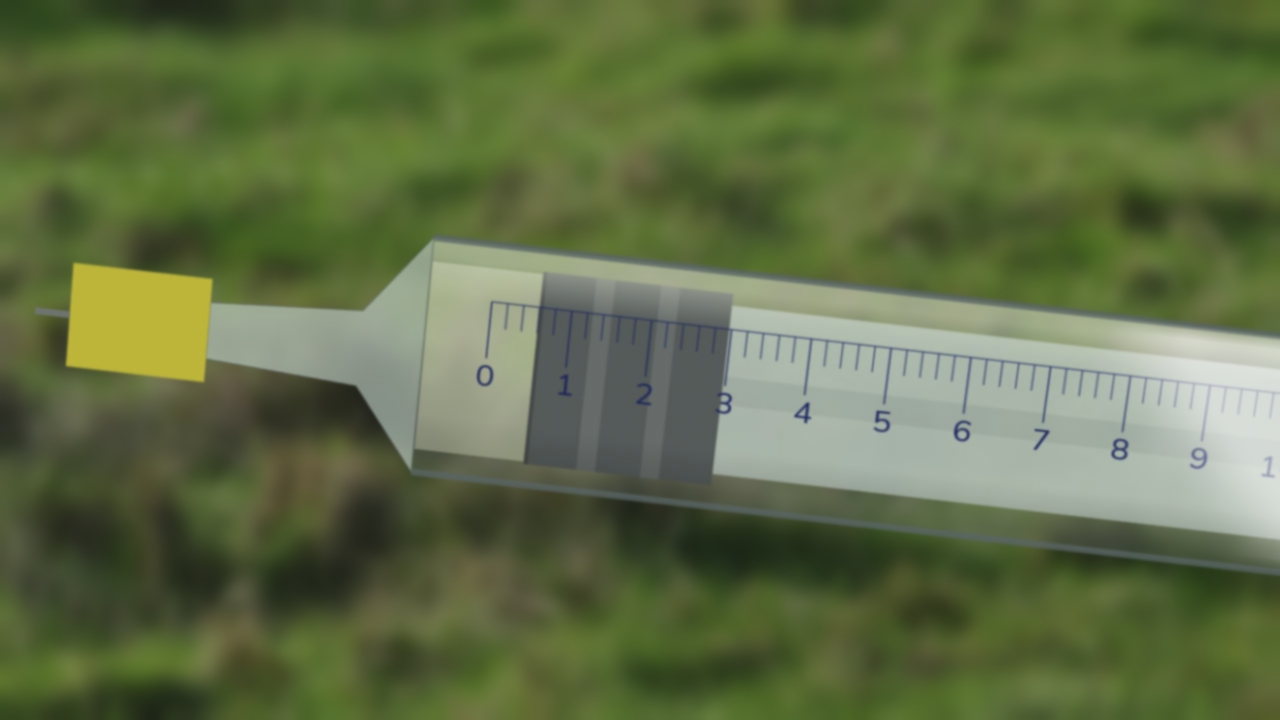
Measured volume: 0.6,mL
